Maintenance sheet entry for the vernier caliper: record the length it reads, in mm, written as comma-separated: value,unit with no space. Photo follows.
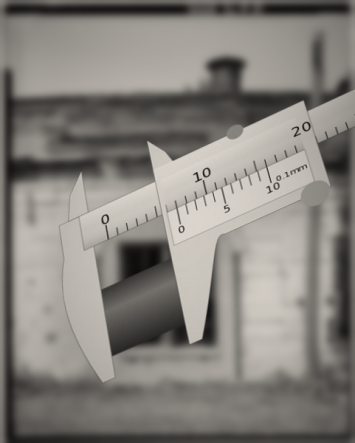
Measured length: 7.0,mm
